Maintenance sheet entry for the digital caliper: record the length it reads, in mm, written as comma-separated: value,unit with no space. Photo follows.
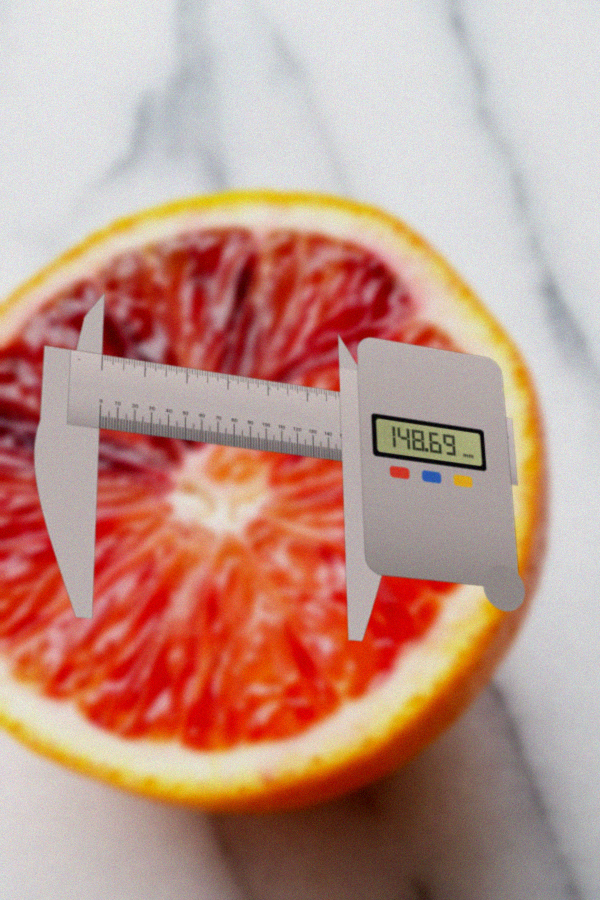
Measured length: 148.69,mm
